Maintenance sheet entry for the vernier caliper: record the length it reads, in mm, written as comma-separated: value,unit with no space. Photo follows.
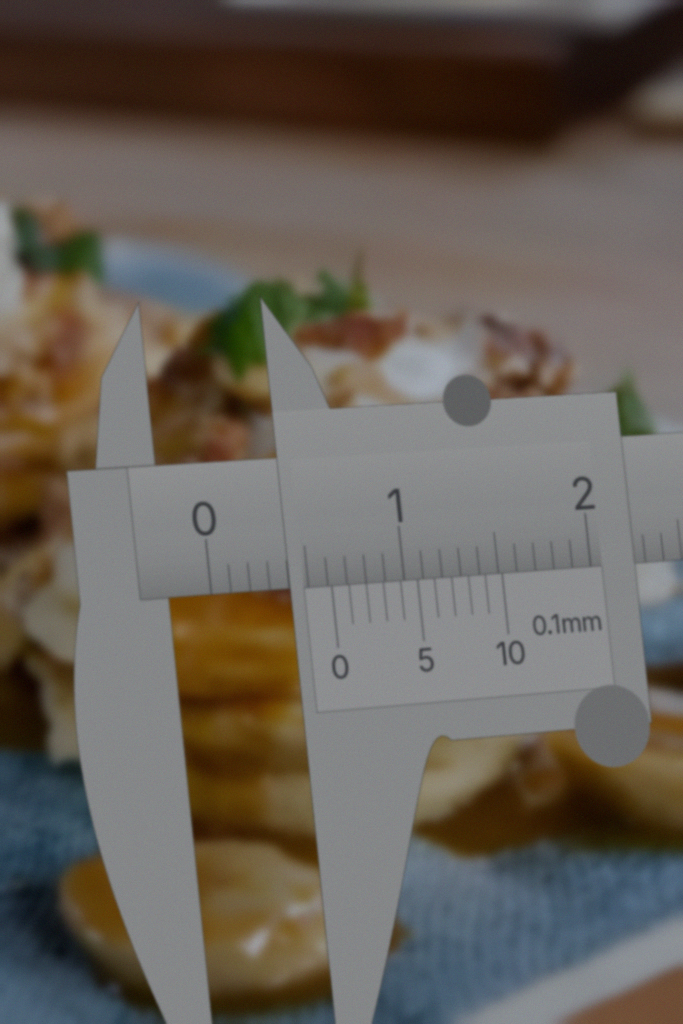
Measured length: 6.2,mm
